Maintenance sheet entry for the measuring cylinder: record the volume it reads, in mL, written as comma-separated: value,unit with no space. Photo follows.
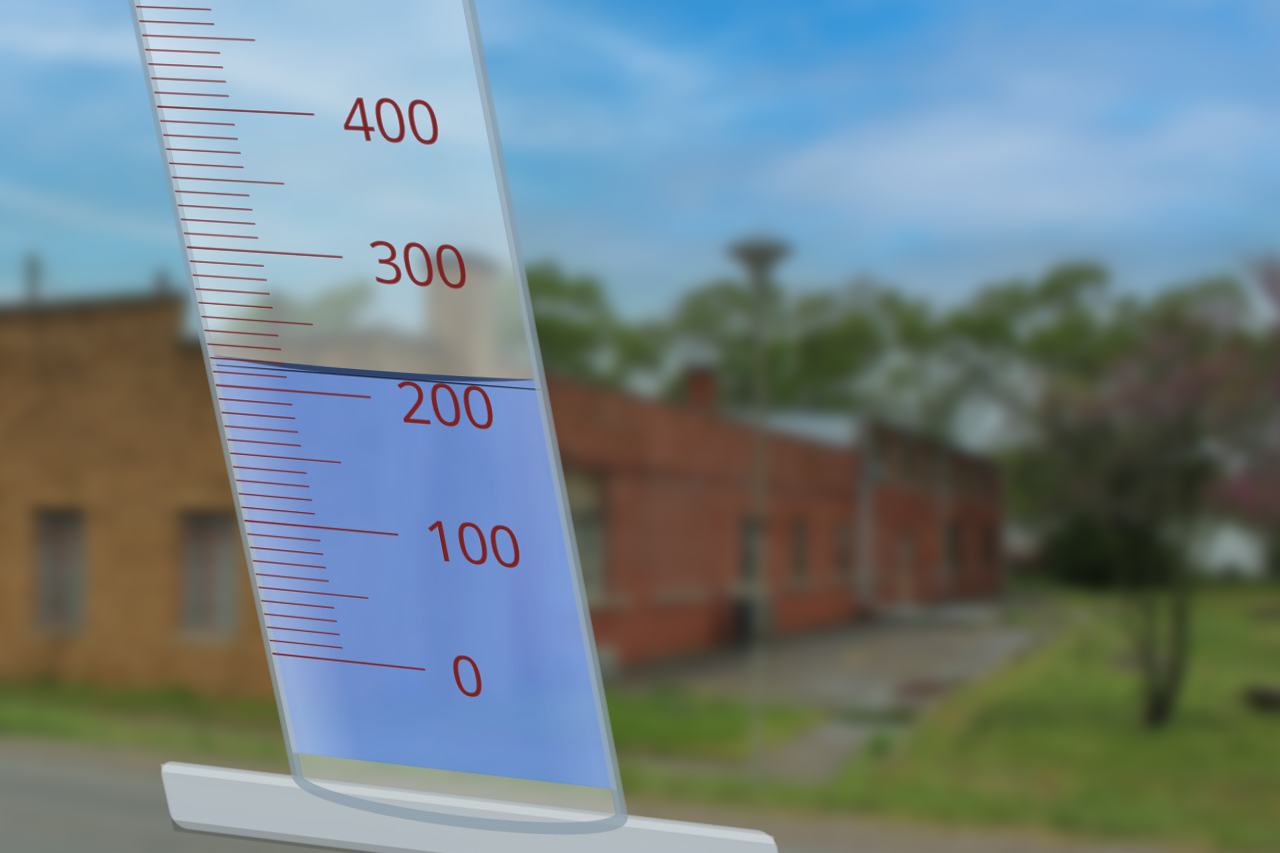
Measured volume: 215,mL
